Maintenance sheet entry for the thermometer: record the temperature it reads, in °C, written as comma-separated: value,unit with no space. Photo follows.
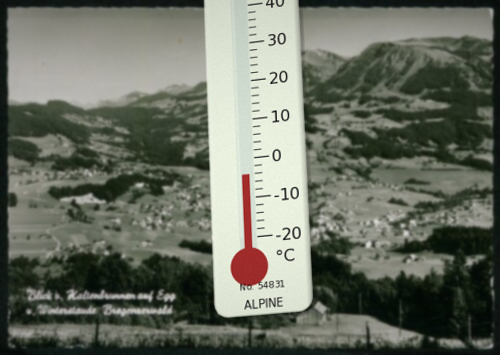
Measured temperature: -4,°C
